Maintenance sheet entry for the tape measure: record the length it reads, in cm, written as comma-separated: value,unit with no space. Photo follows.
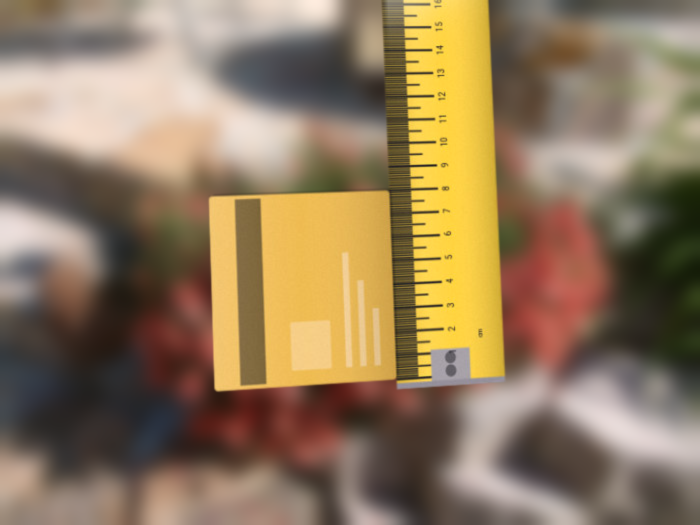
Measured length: 8,cm
